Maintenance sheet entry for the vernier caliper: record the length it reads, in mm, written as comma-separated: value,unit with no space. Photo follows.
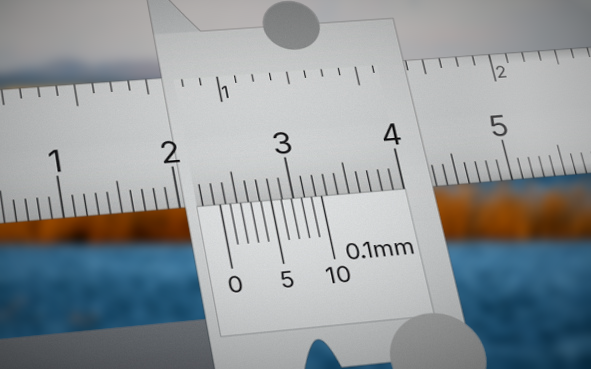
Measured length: 23.5,mm
